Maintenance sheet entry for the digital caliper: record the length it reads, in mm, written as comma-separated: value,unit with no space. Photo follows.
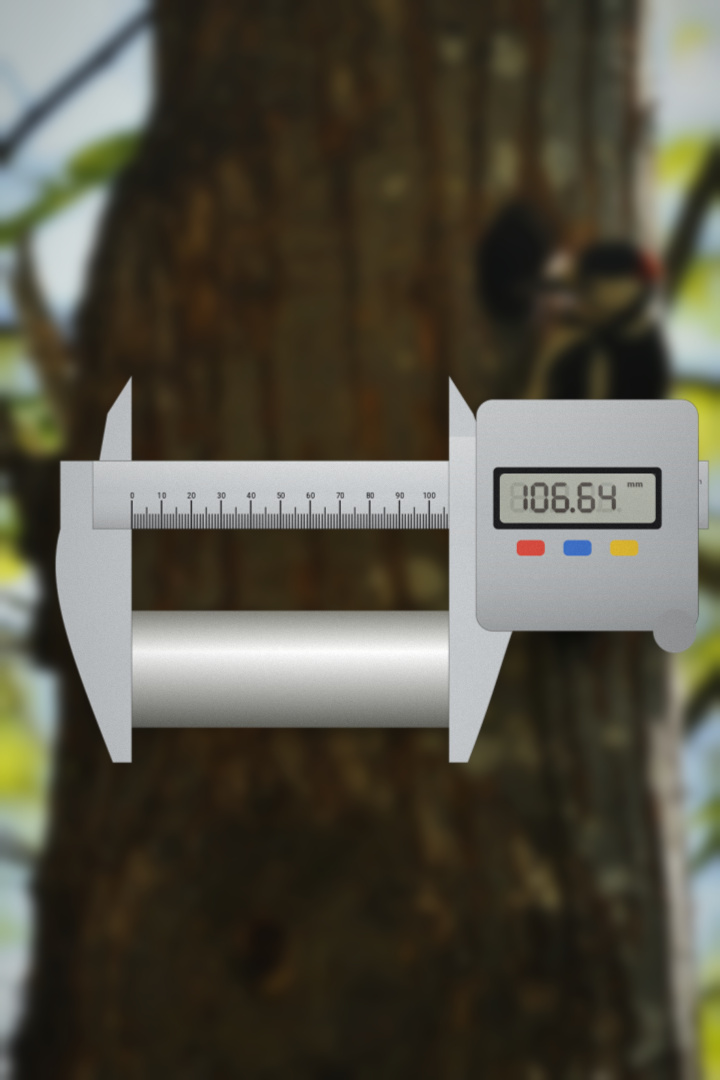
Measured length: 106.64,mm
